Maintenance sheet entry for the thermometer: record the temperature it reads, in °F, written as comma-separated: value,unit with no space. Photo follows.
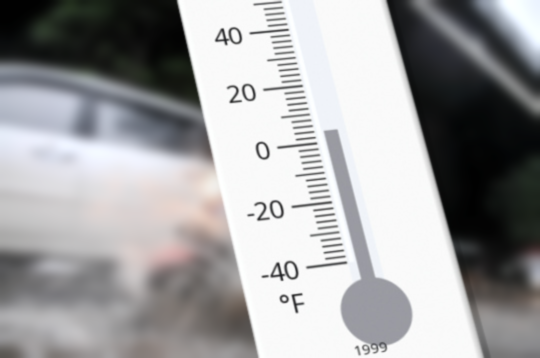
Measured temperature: 4,°F
